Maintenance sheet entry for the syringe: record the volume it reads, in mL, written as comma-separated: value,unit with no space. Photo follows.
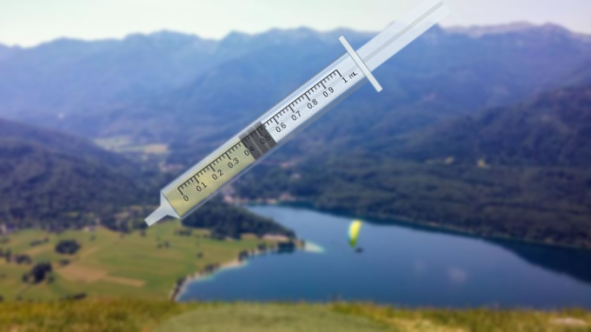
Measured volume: 0.4,mL
